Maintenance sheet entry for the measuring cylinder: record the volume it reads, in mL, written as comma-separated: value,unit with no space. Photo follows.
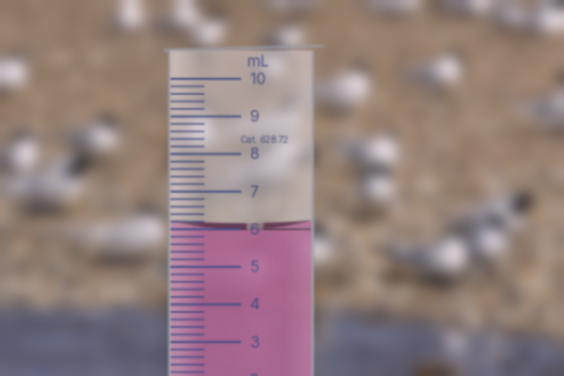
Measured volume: 6,mL
